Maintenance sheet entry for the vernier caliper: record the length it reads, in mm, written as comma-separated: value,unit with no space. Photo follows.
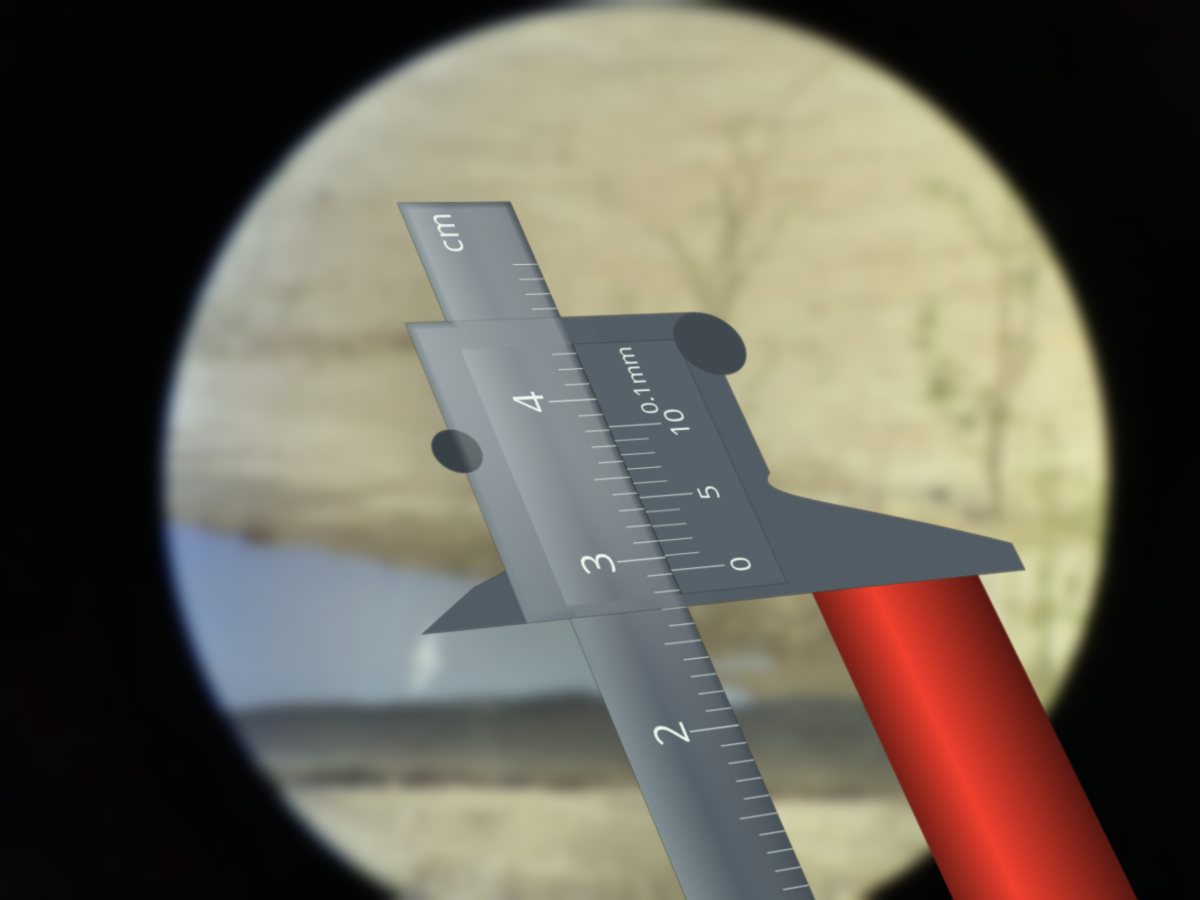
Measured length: 29.2,mm
